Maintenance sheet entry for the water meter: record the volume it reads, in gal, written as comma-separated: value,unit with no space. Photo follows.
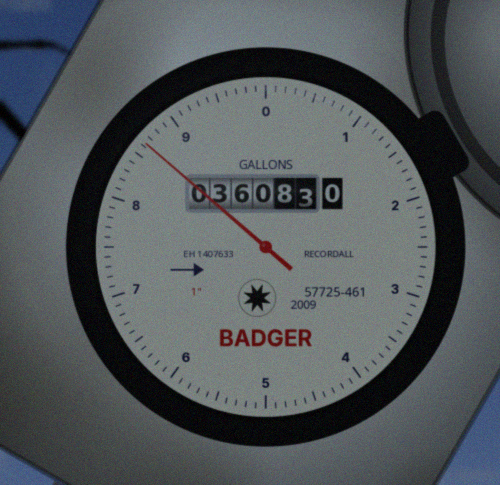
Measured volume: 360828.6,gal
